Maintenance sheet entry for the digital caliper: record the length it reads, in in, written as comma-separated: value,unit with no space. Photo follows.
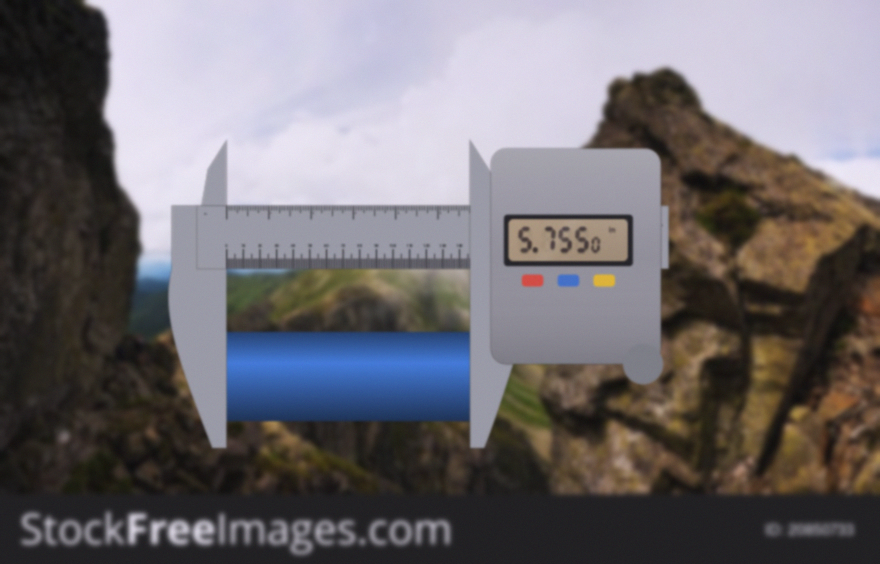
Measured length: 5.7550,in
